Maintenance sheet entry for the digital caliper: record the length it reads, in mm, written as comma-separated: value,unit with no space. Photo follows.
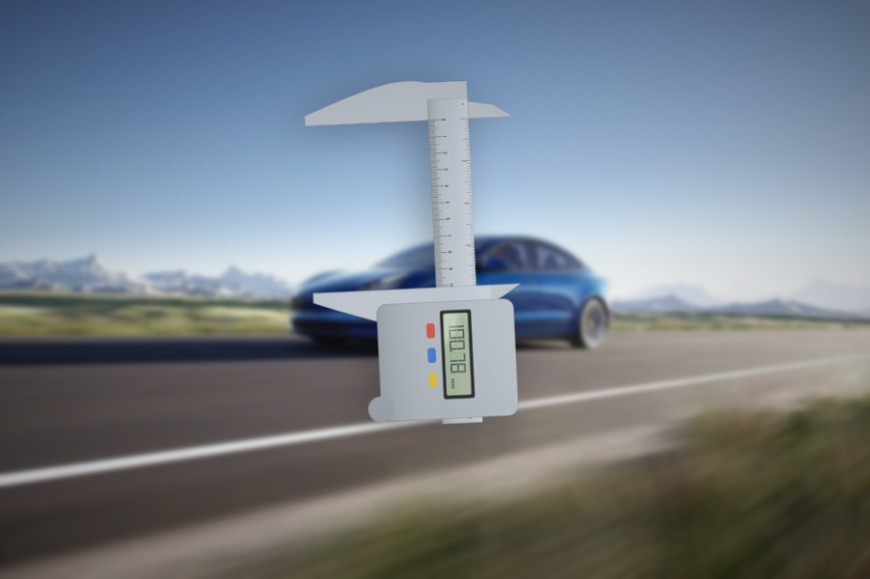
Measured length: 100.78,mm
